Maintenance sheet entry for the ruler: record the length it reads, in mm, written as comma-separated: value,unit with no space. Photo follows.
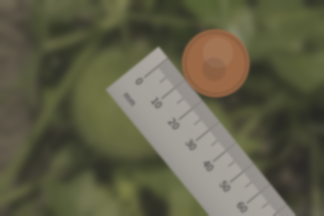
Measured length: 25,mm
